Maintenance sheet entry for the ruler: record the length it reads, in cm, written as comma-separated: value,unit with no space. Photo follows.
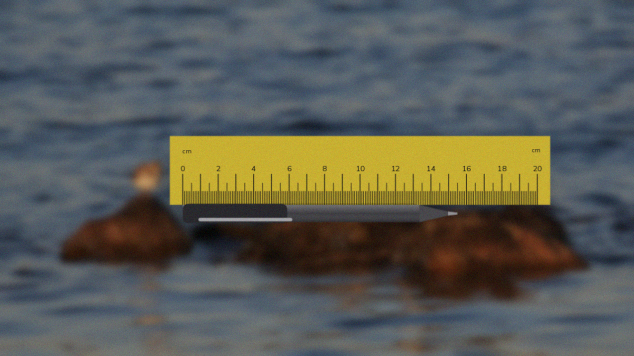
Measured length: 15.5,cm
